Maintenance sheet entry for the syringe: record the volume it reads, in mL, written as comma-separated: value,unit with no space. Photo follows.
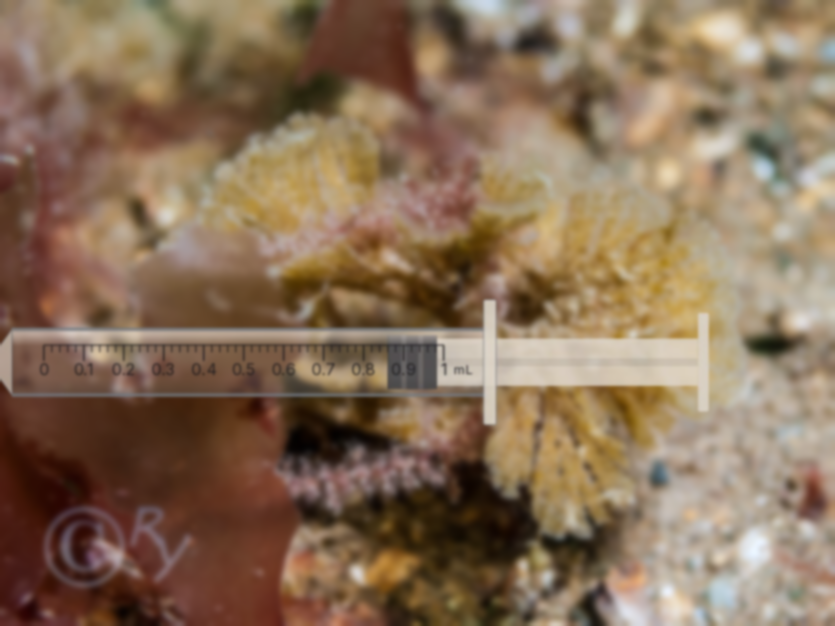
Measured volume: 0.86,mL
